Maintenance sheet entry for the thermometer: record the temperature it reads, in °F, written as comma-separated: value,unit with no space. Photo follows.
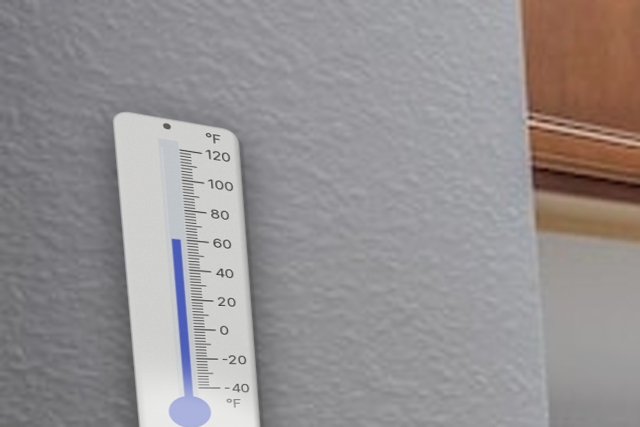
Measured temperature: 60,°F
